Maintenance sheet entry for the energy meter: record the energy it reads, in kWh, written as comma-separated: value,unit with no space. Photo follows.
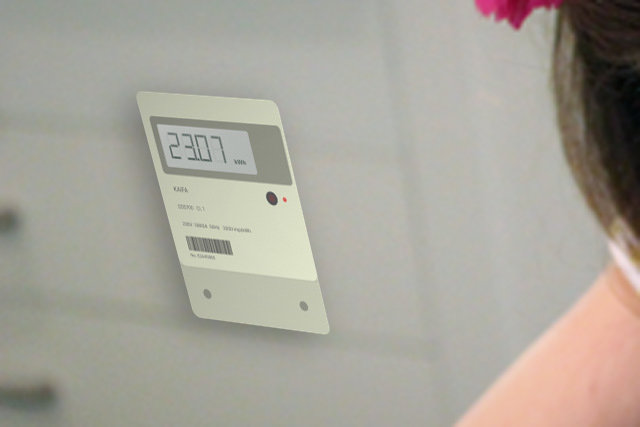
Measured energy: 23.07,kWh
